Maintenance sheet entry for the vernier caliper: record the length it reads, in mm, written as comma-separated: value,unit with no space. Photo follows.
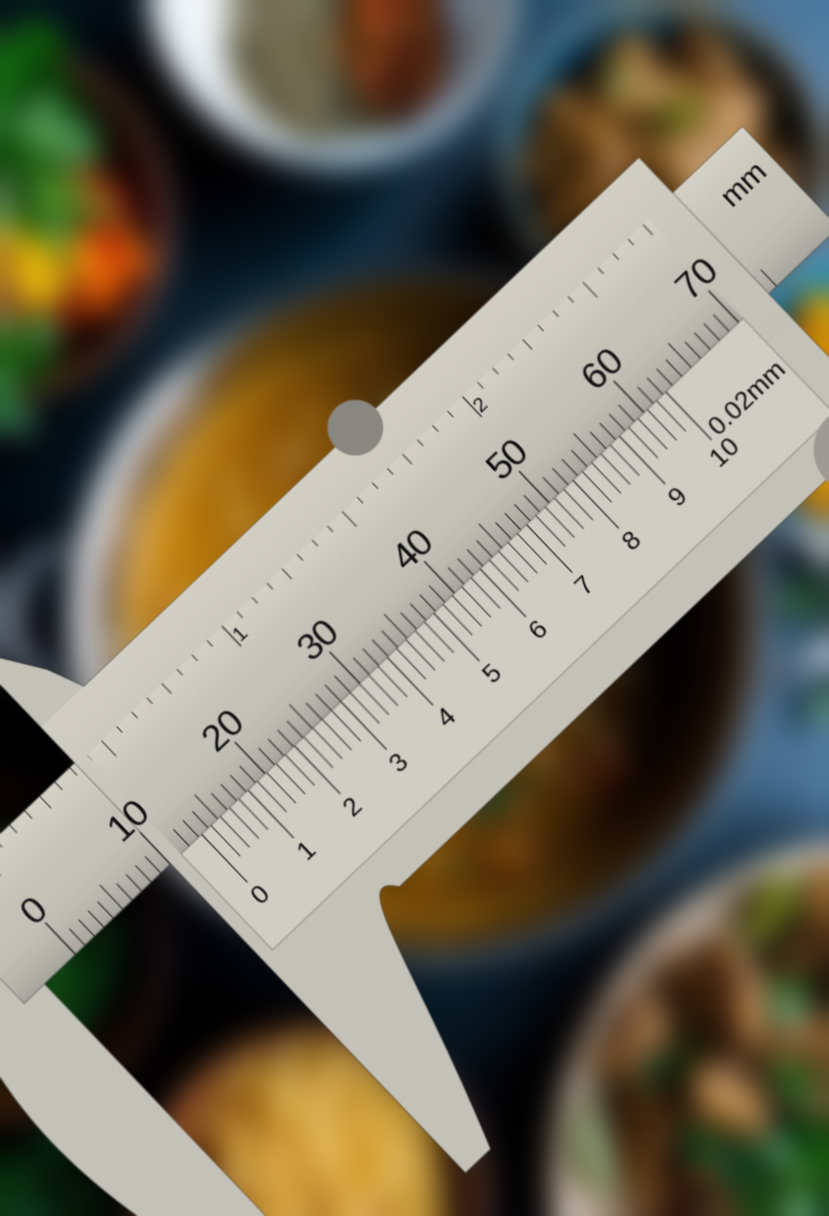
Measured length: 13.3,mm
